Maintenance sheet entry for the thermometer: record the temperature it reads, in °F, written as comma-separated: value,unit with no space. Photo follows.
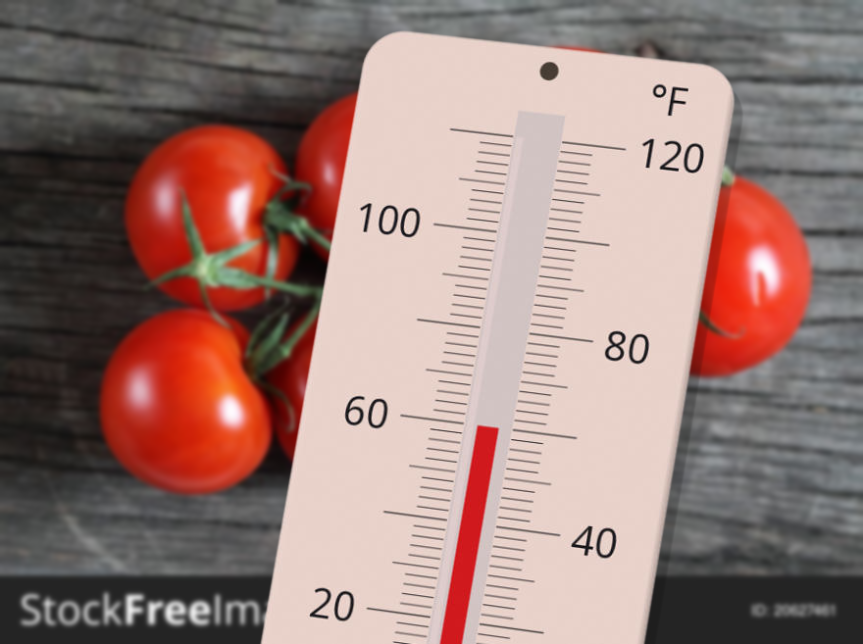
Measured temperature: 60,°F
